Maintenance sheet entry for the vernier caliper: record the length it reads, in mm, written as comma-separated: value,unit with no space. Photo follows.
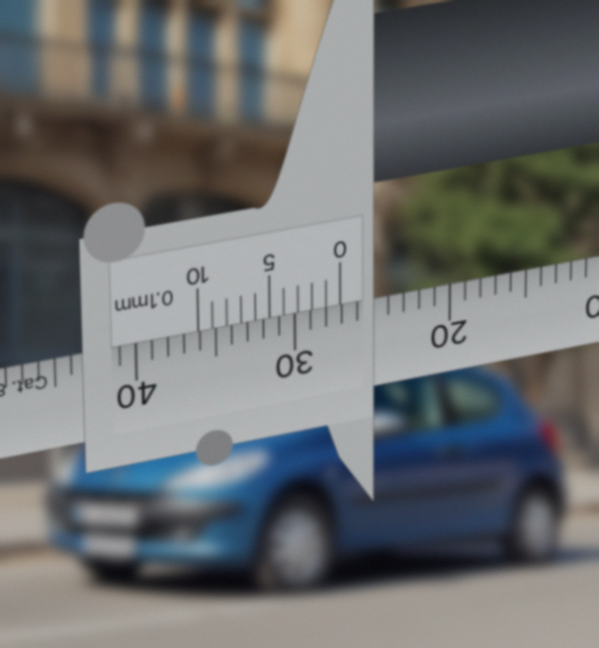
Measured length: 27.1,mm
